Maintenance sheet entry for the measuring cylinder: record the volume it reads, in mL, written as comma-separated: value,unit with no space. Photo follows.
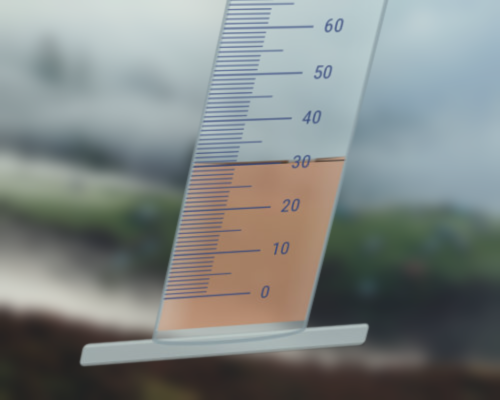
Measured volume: 30,mL
